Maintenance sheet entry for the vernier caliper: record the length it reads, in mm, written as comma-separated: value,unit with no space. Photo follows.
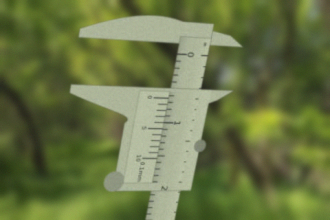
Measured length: 6.4,mm
